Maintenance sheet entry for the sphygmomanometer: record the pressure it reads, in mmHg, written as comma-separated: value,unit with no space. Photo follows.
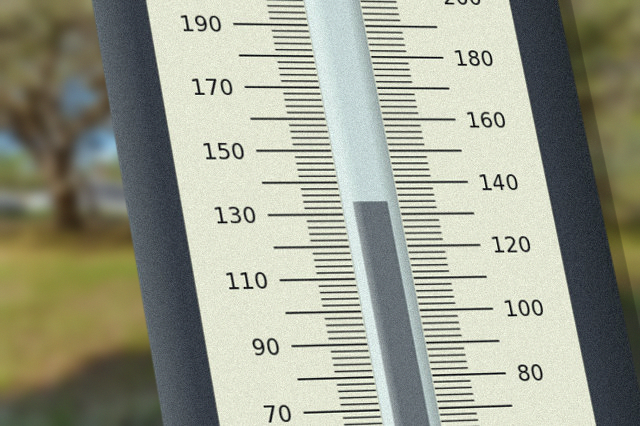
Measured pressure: 134,mmHg
